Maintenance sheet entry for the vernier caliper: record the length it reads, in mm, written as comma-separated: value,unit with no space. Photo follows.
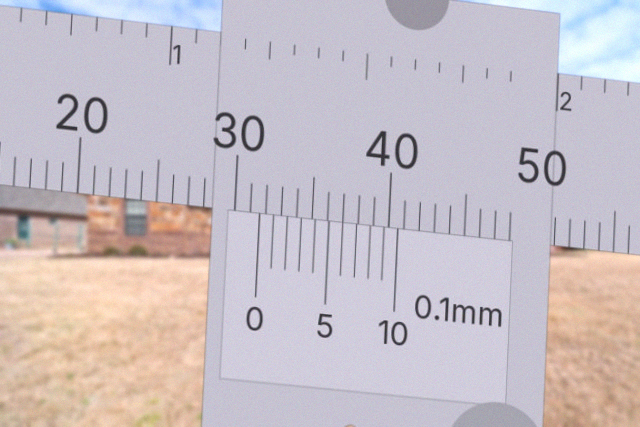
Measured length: 31.6,mm
